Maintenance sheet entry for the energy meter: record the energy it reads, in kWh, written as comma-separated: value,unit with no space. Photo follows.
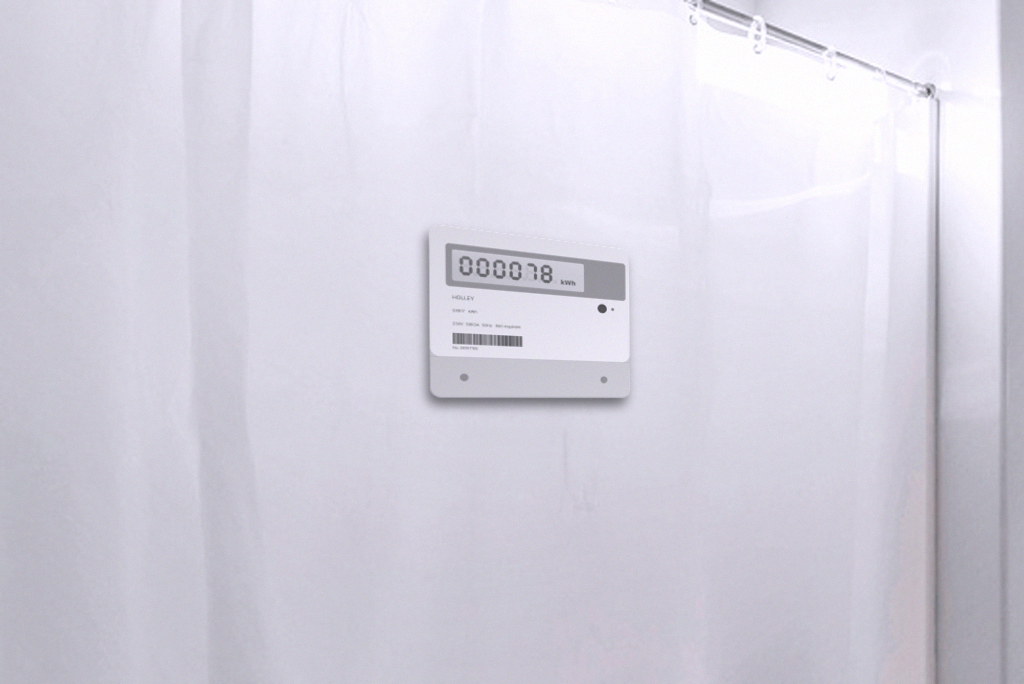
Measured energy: 78,kWh
